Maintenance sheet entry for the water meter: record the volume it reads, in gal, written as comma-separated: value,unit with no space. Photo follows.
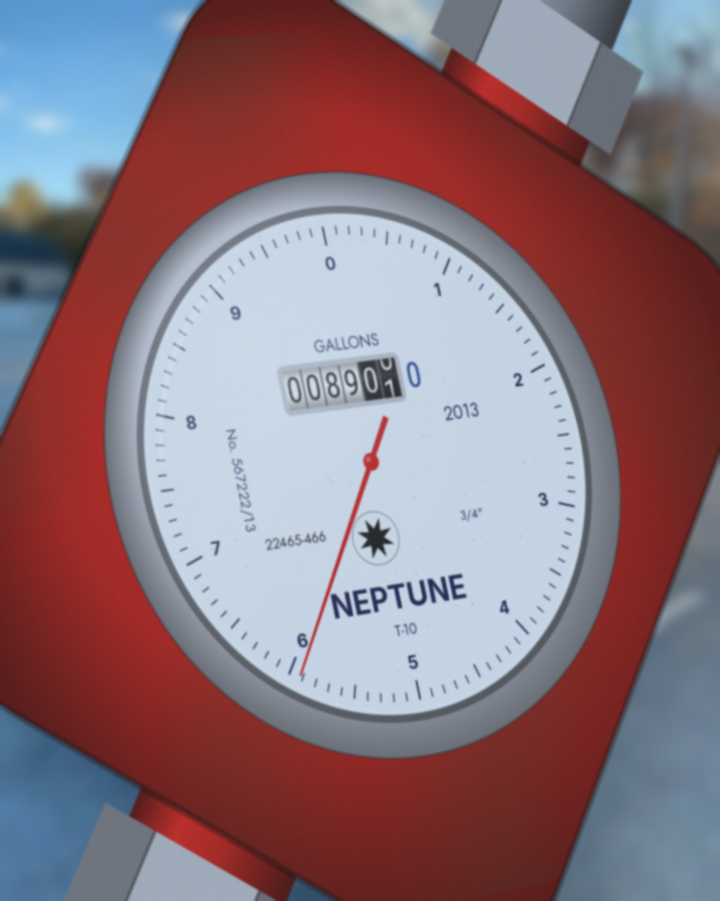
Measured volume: 89005.9,gal
